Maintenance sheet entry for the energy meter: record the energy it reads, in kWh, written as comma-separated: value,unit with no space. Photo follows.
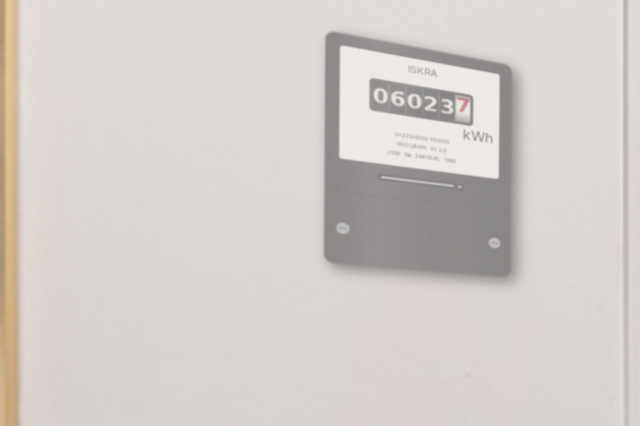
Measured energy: 6023.7,kWh
